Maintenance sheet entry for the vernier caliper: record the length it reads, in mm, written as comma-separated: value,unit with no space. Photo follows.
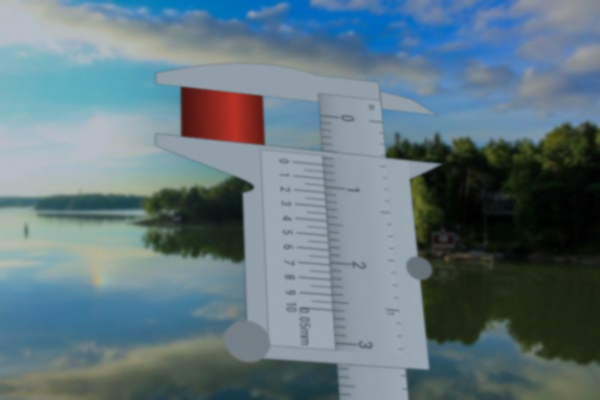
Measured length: 7.0,mm
